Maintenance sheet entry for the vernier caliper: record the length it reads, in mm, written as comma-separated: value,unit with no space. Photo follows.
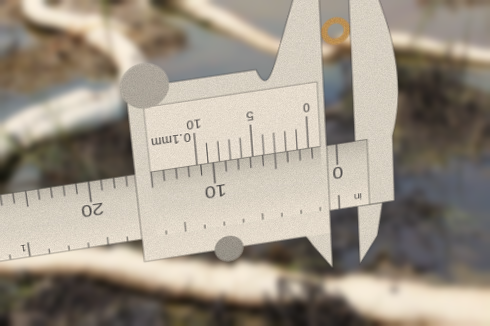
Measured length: 2.3,mm
